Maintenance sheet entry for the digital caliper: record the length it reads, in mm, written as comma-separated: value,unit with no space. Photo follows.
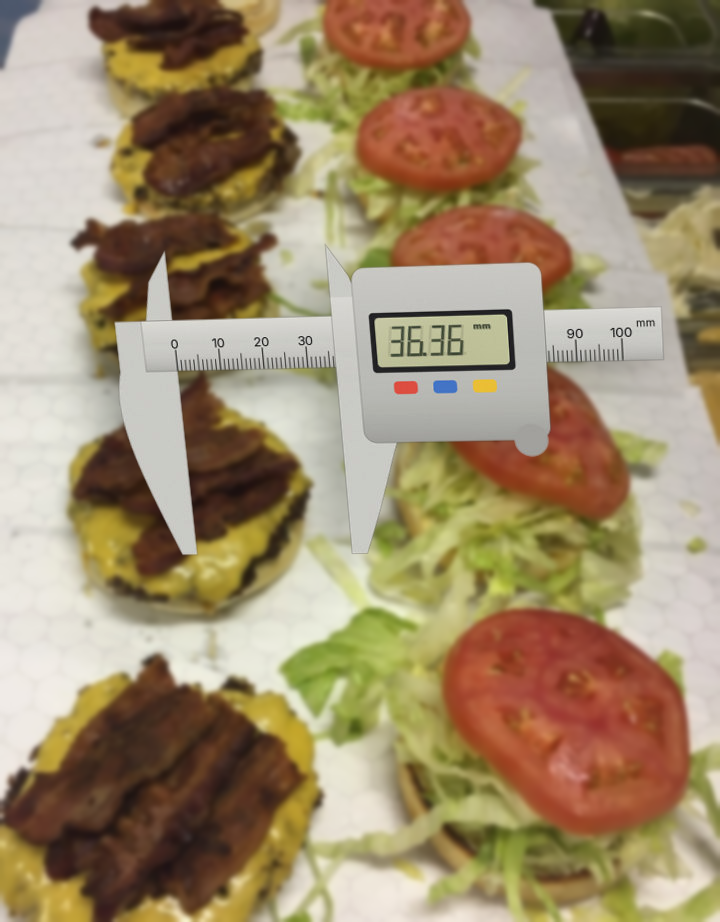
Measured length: 36.36,mm
